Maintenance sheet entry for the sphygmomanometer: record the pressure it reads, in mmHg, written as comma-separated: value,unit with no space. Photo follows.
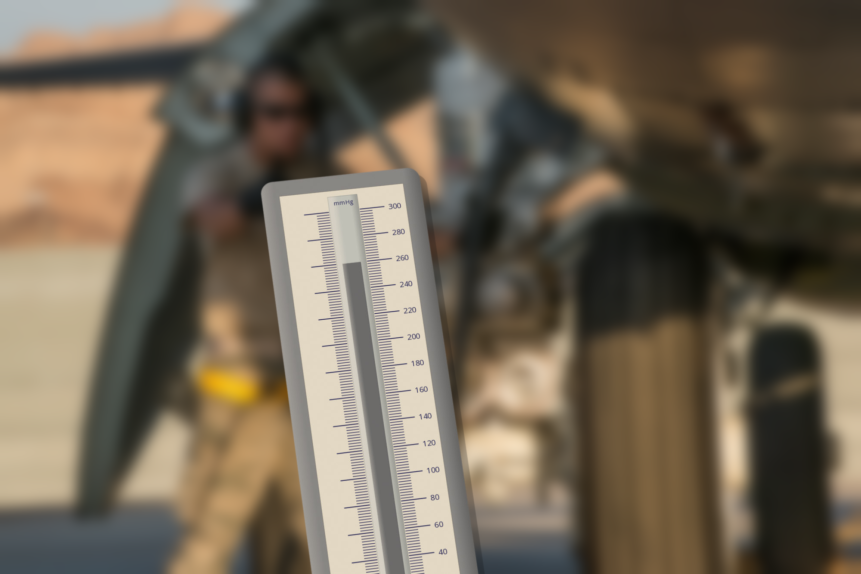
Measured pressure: 260,mmHg
